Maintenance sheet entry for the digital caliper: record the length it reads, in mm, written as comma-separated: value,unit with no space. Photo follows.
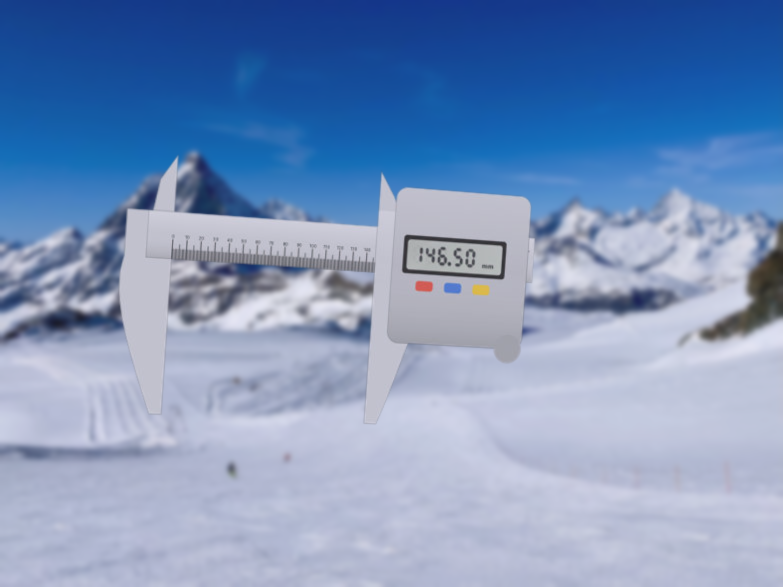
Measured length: 146.50,mm
